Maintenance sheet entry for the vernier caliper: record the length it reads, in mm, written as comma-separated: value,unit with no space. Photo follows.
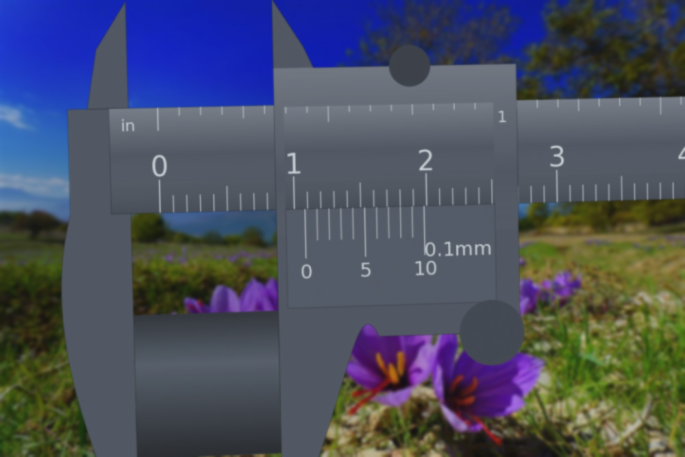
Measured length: 10.8,mm
